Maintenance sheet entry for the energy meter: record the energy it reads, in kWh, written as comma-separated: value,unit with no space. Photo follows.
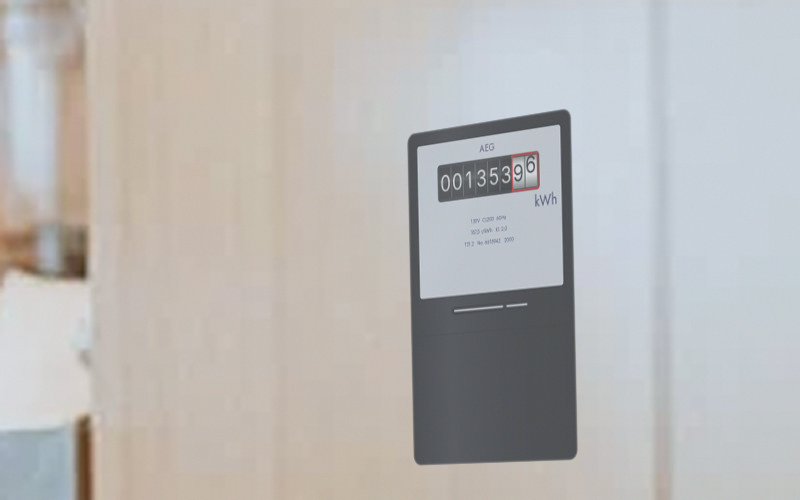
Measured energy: 1353.96,kWh
